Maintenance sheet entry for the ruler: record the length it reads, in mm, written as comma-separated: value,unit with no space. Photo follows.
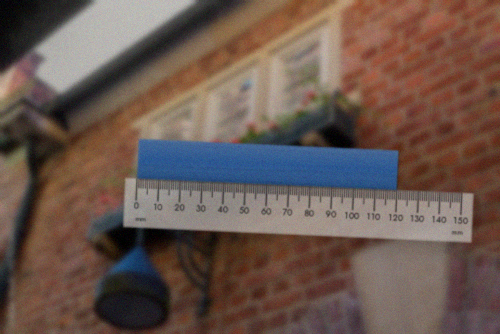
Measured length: 120,mm
